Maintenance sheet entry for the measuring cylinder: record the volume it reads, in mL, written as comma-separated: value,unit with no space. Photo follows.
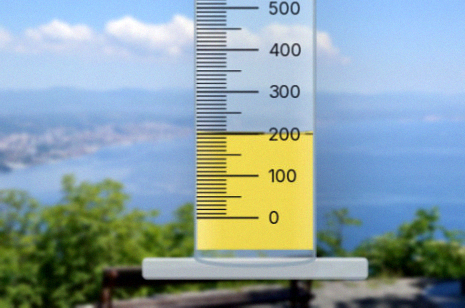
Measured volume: 200,mL
